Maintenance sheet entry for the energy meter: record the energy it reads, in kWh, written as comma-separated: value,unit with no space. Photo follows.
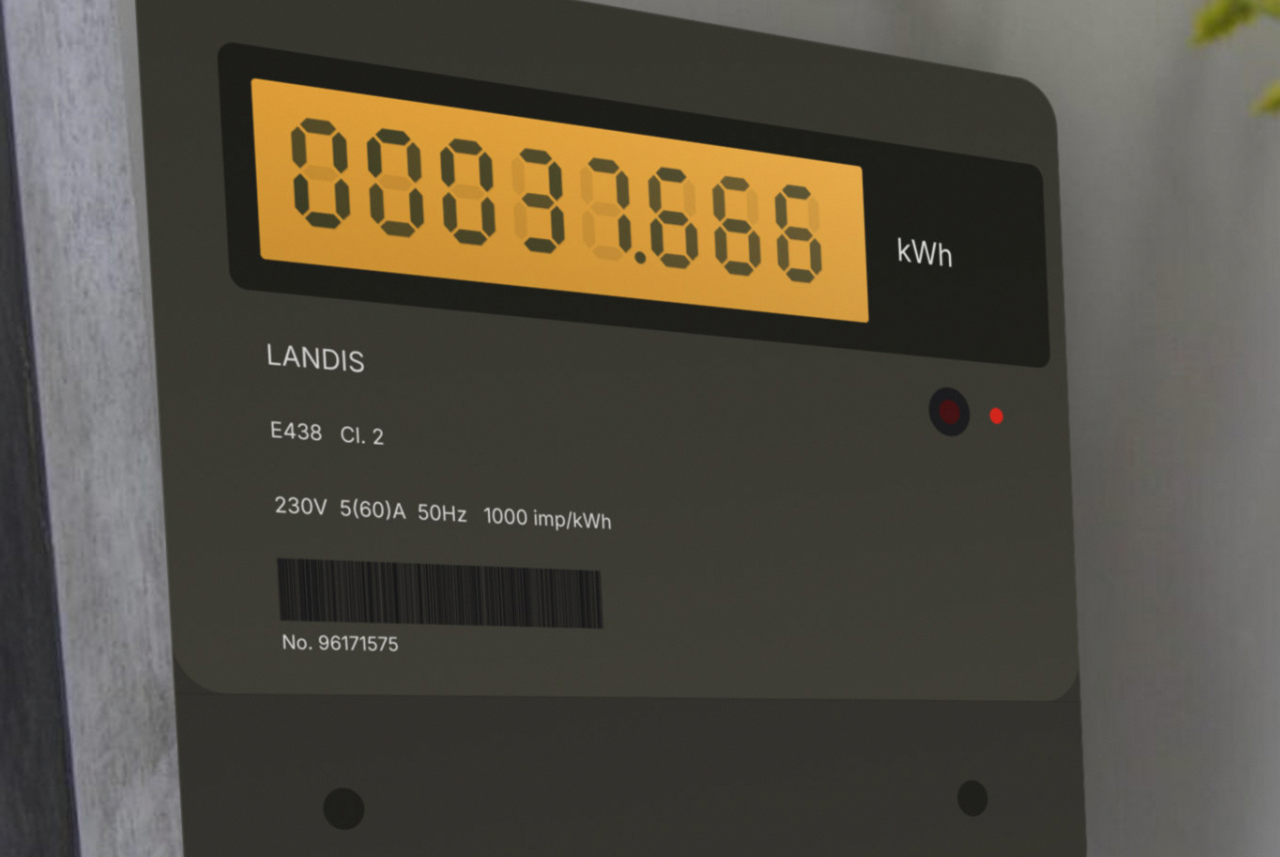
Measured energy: 37.666,kWh
